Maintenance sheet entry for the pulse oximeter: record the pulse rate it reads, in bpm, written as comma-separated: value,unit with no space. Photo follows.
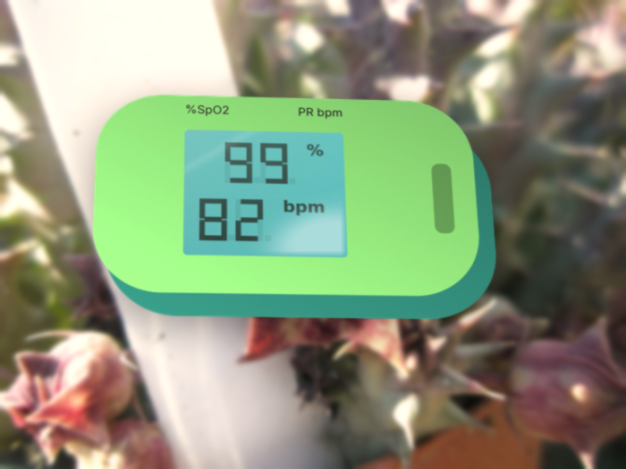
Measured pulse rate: 82,bpm
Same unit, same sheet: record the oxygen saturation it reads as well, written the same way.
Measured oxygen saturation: 99,%
